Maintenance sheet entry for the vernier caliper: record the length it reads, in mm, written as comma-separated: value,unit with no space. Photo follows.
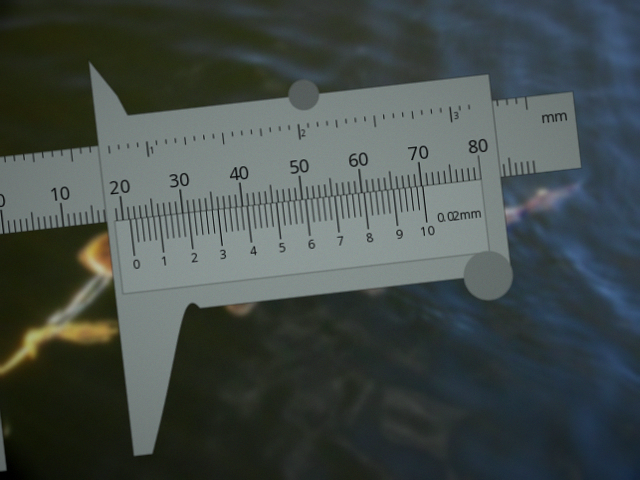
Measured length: 21.2,mm
